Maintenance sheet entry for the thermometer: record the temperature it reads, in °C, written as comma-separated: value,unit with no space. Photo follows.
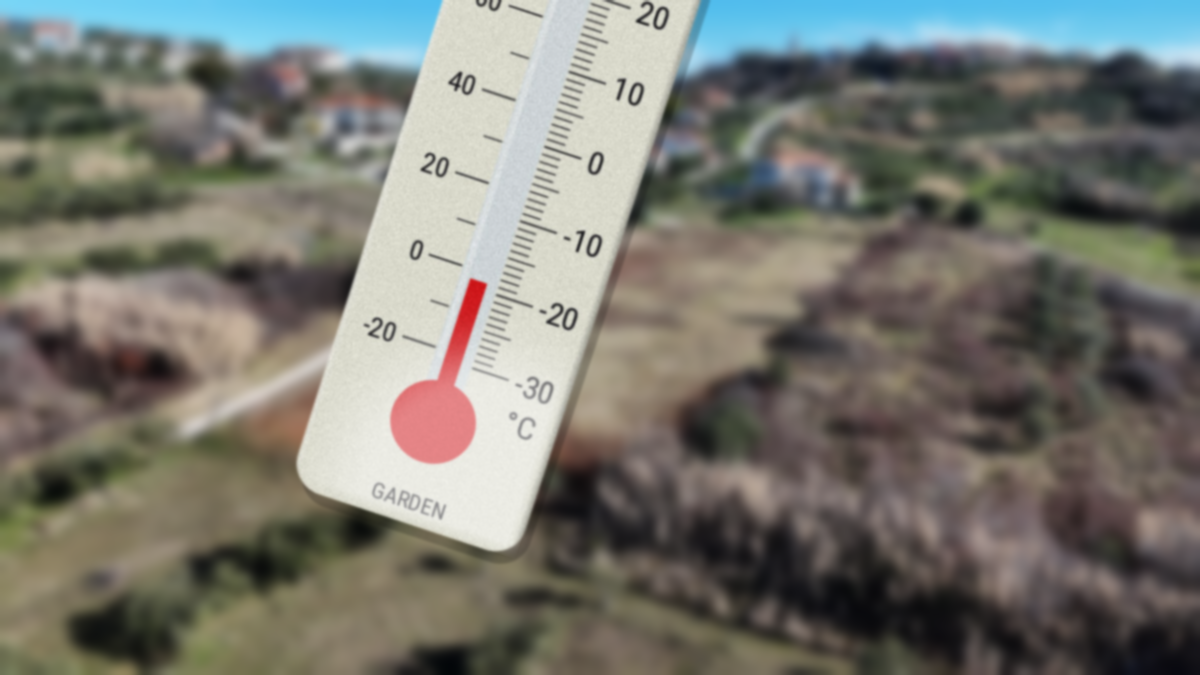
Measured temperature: -19,°C
